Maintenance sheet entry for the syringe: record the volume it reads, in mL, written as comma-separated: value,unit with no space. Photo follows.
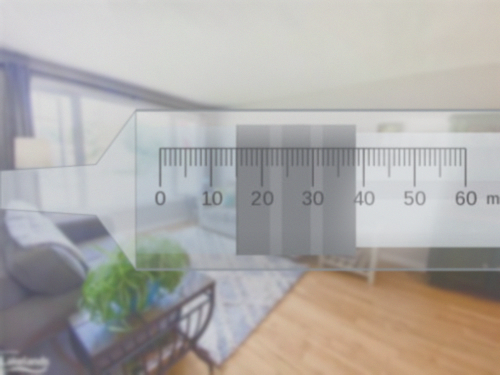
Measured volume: 15,mL
